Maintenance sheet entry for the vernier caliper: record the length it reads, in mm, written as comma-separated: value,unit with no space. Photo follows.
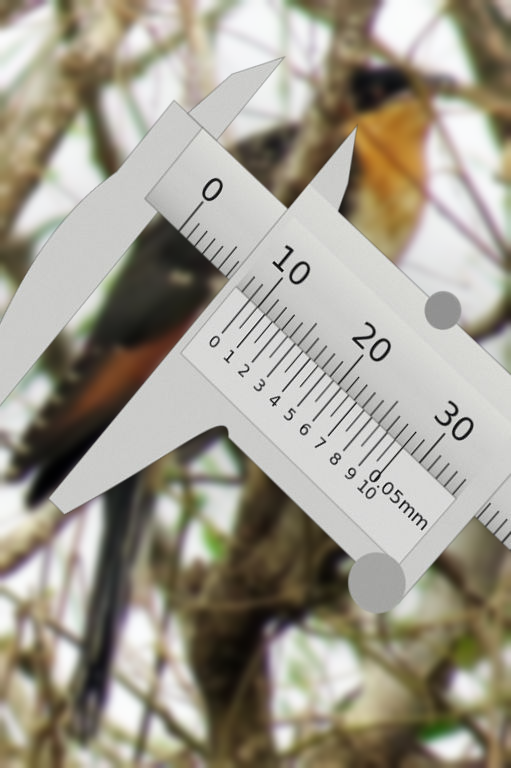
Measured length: 9.0,mm
